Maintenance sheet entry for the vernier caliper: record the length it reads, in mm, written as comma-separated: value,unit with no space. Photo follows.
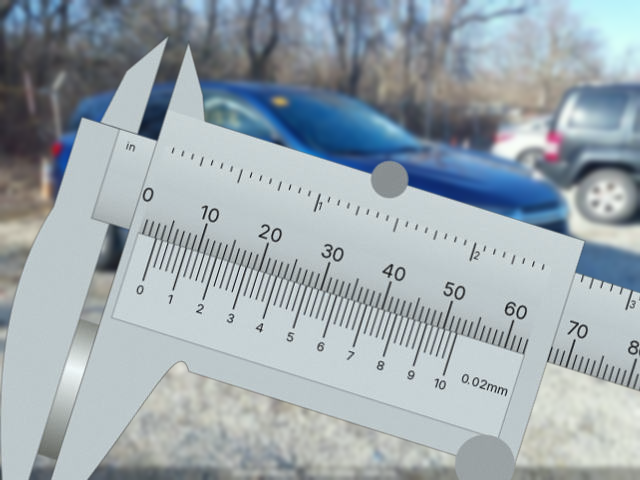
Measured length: 3.2,mm
